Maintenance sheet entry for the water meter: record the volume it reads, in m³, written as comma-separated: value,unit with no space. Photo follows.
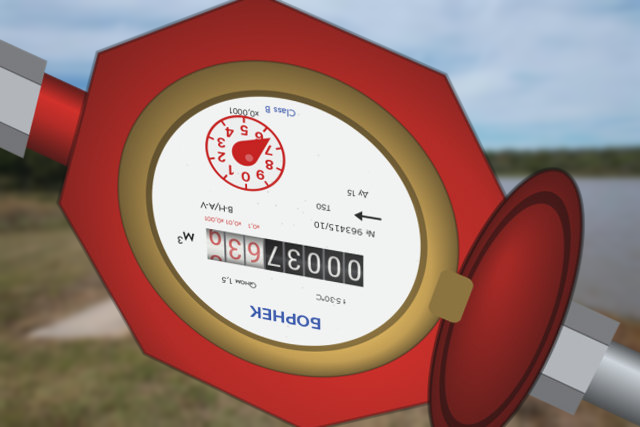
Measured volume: 37.6386,m³
